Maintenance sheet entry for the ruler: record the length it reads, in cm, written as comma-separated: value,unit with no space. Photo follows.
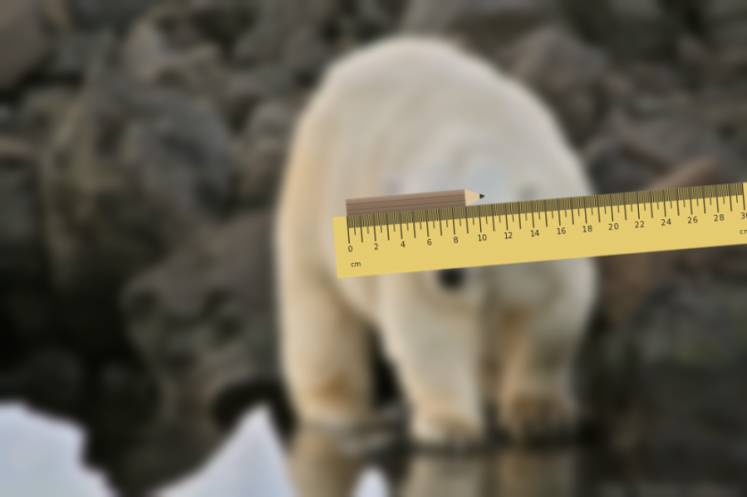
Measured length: 10.5,cm
